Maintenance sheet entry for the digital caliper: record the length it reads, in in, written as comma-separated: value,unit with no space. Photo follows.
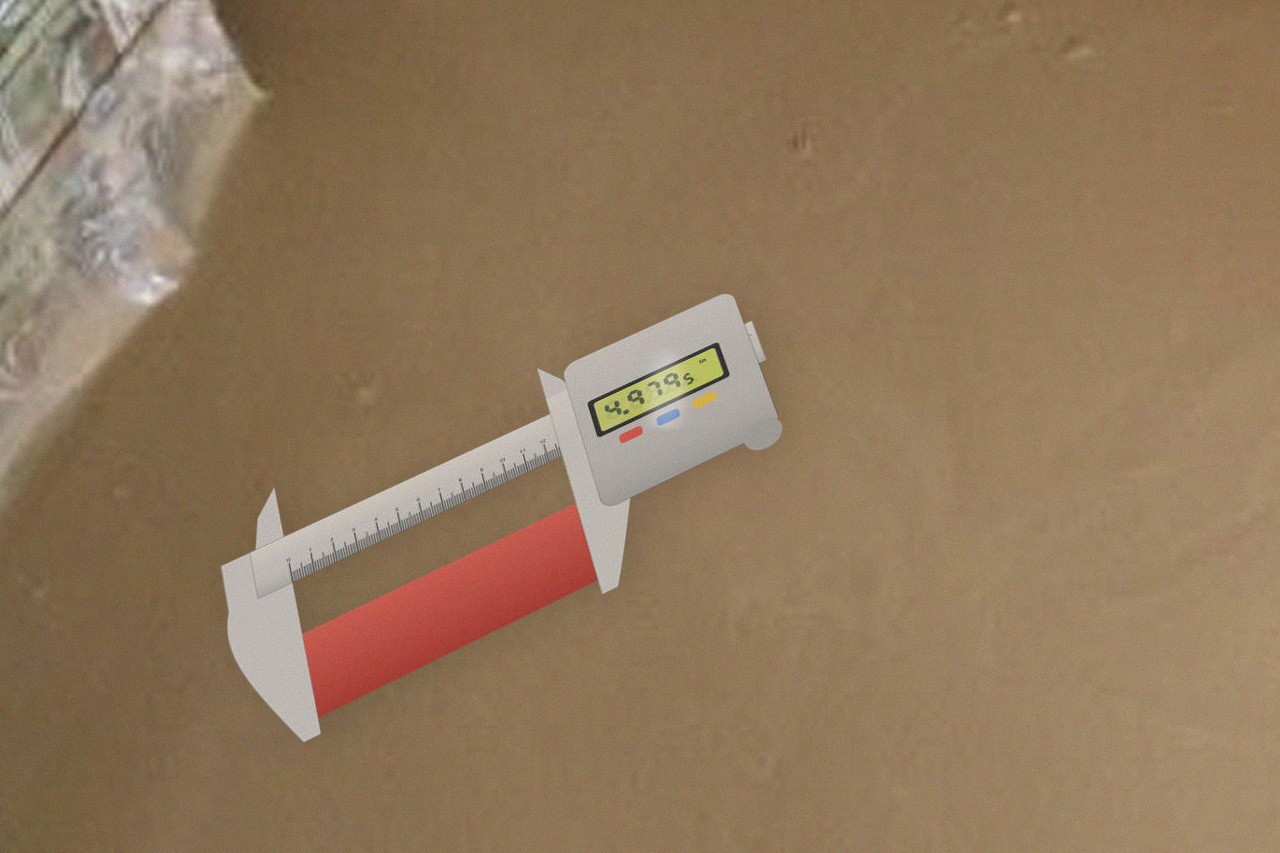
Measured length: 4.9795,in
